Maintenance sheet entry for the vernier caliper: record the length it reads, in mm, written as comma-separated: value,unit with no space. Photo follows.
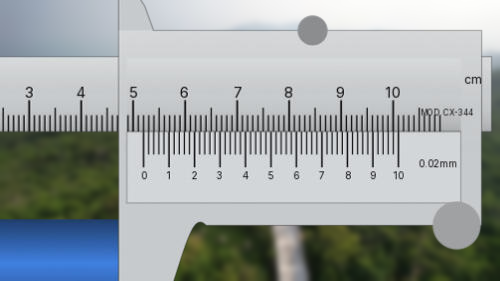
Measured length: 52.0,mm
